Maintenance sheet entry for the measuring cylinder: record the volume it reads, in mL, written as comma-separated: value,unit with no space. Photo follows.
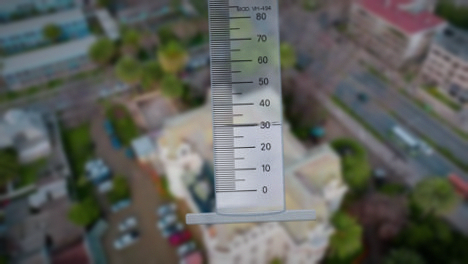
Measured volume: 30,mL
